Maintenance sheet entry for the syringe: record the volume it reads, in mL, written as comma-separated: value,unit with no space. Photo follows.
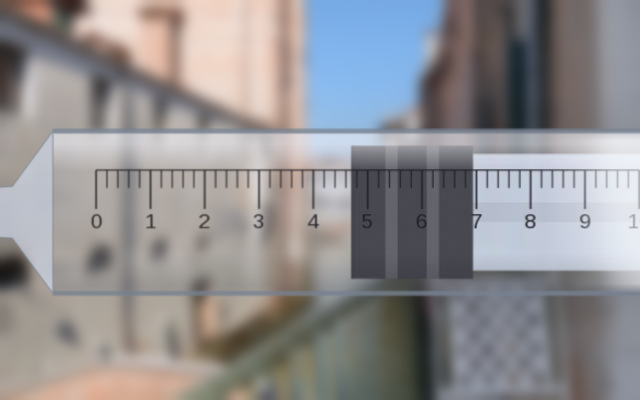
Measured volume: 4.7,mL
